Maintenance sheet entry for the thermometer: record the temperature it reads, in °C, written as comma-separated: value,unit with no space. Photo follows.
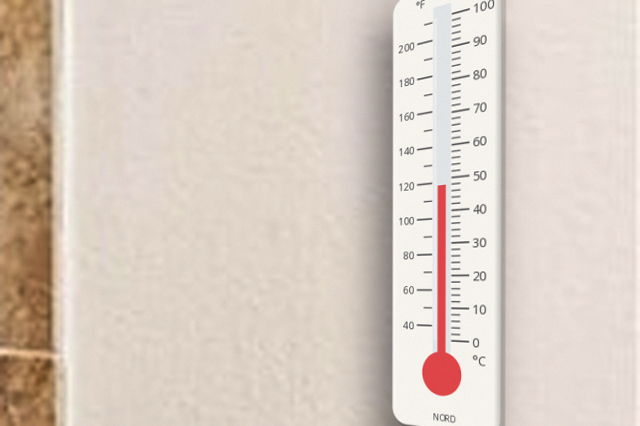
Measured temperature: 48,°C
